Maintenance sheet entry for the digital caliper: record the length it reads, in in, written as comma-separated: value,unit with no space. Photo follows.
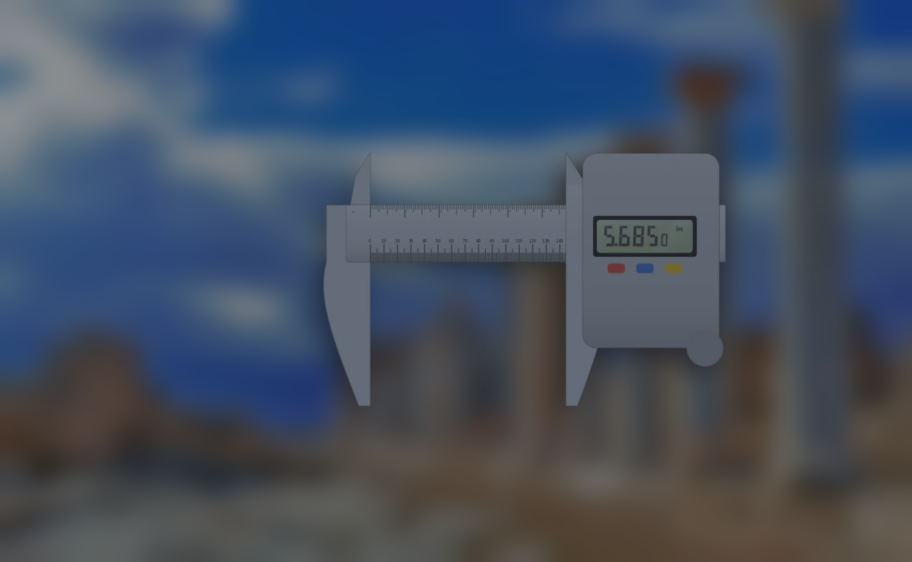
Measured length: 5.6850,in
